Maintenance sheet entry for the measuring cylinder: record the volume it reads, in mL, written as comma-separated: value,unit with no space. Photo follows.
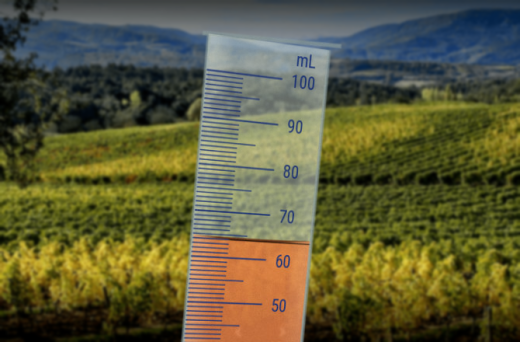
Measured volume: 64,mL
